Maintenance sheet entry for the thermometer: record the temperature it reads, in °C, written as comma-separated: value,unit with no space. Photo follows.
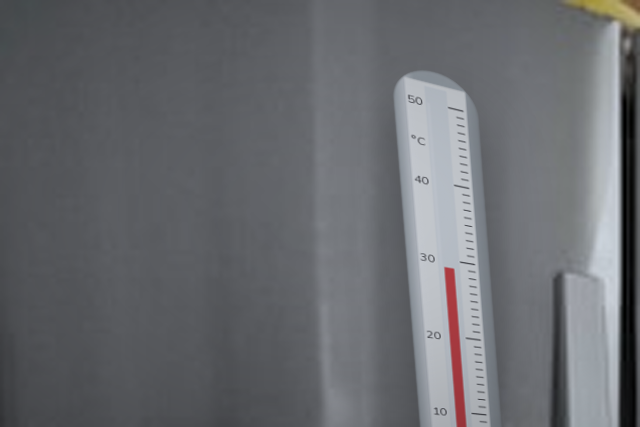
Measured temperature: 29,°C
